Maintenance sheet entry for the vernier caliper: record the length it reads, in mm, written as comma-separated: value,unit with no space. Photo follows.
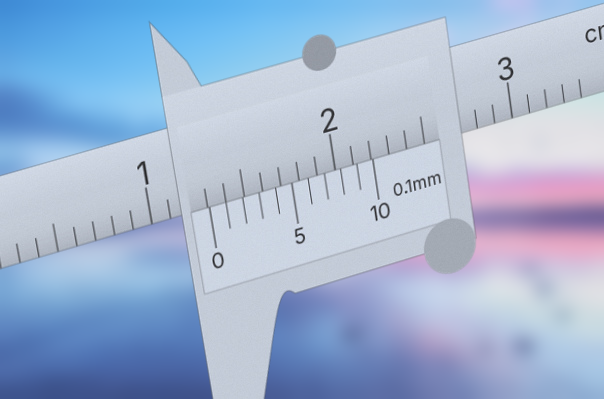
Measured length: 13.1,mm
